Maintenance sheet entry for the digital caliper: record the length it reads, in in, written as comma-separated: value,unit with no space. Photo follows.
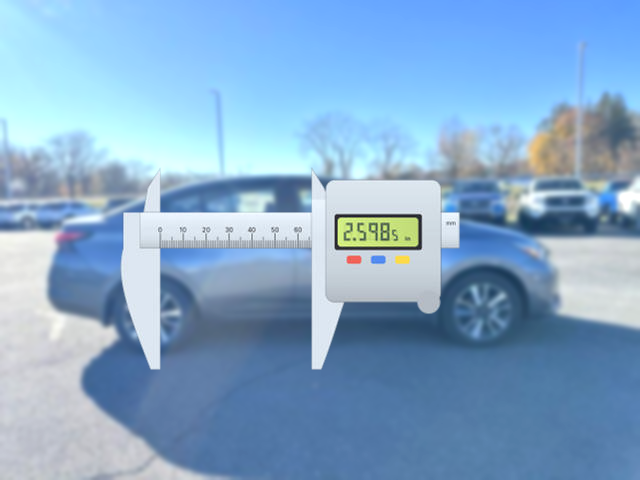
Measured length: 2.5985,in
